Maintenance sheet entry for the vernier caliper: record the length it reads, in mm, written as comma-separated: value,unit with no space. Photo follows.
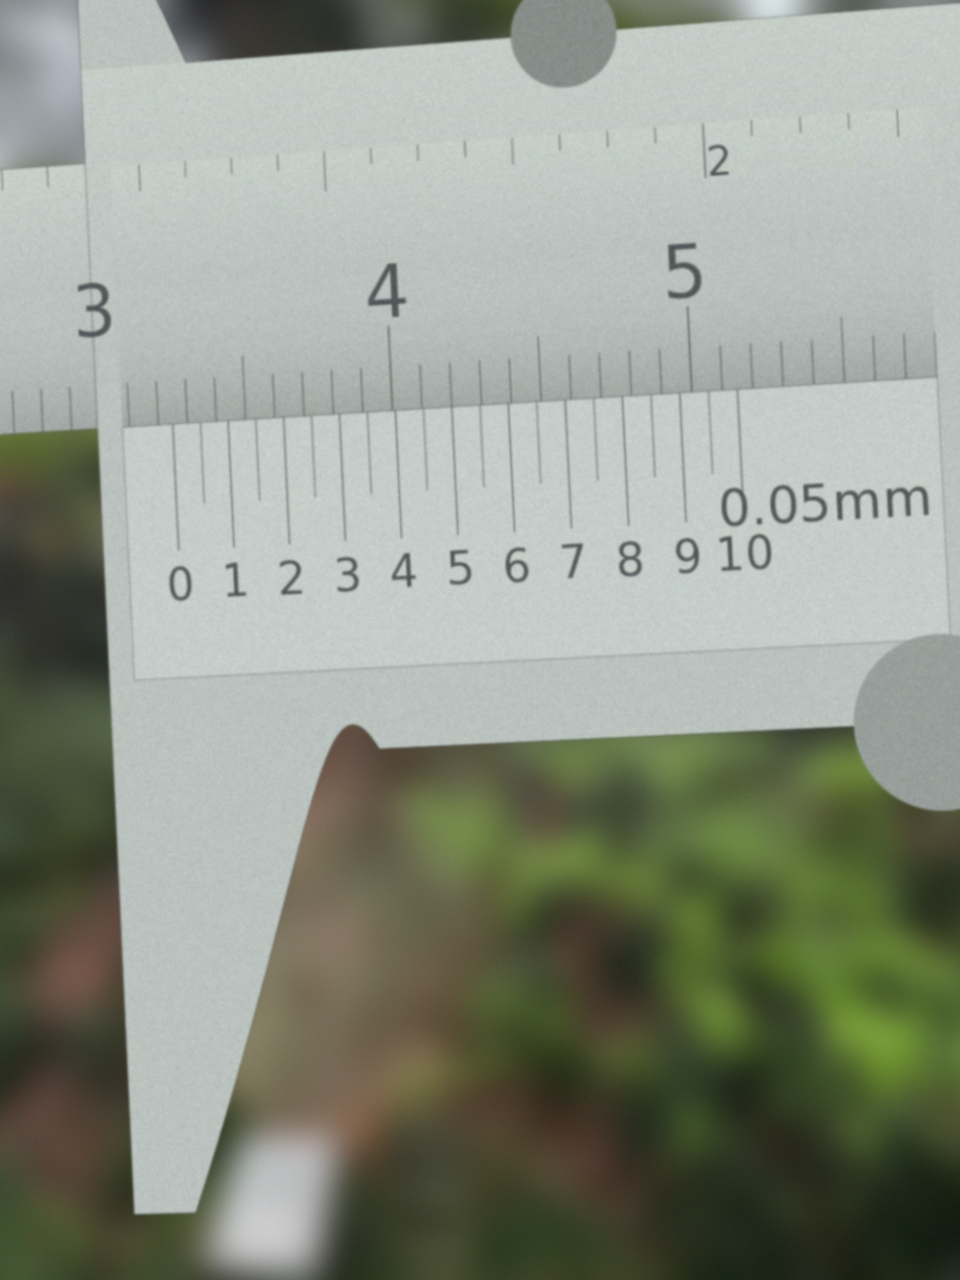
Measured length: 32.5,mm
